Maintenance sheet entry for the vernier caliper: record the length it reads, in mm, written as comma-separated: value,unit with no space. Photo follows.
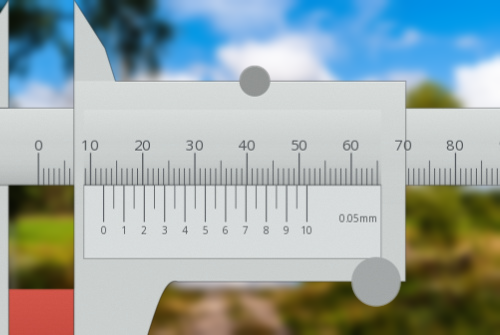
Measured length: 12.5,mm
